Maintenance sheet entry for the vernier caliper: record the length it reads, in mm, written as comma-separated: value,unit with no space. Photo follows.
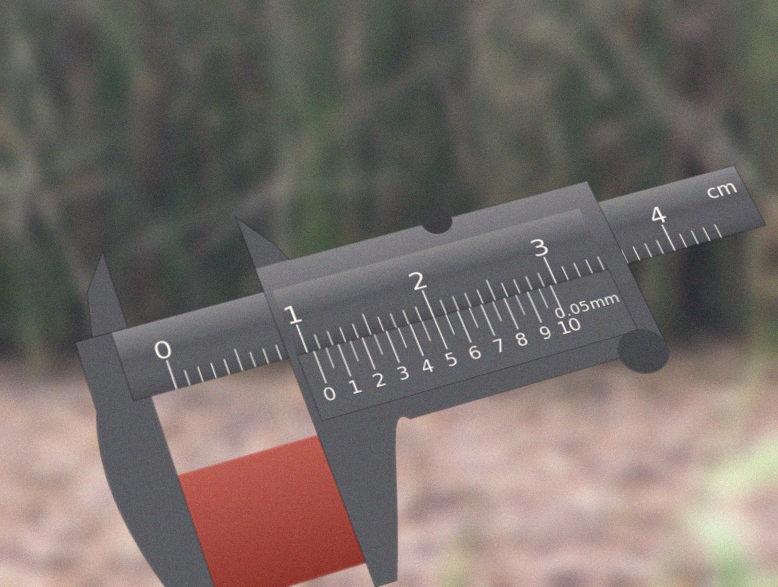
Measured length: 10.5,mm
